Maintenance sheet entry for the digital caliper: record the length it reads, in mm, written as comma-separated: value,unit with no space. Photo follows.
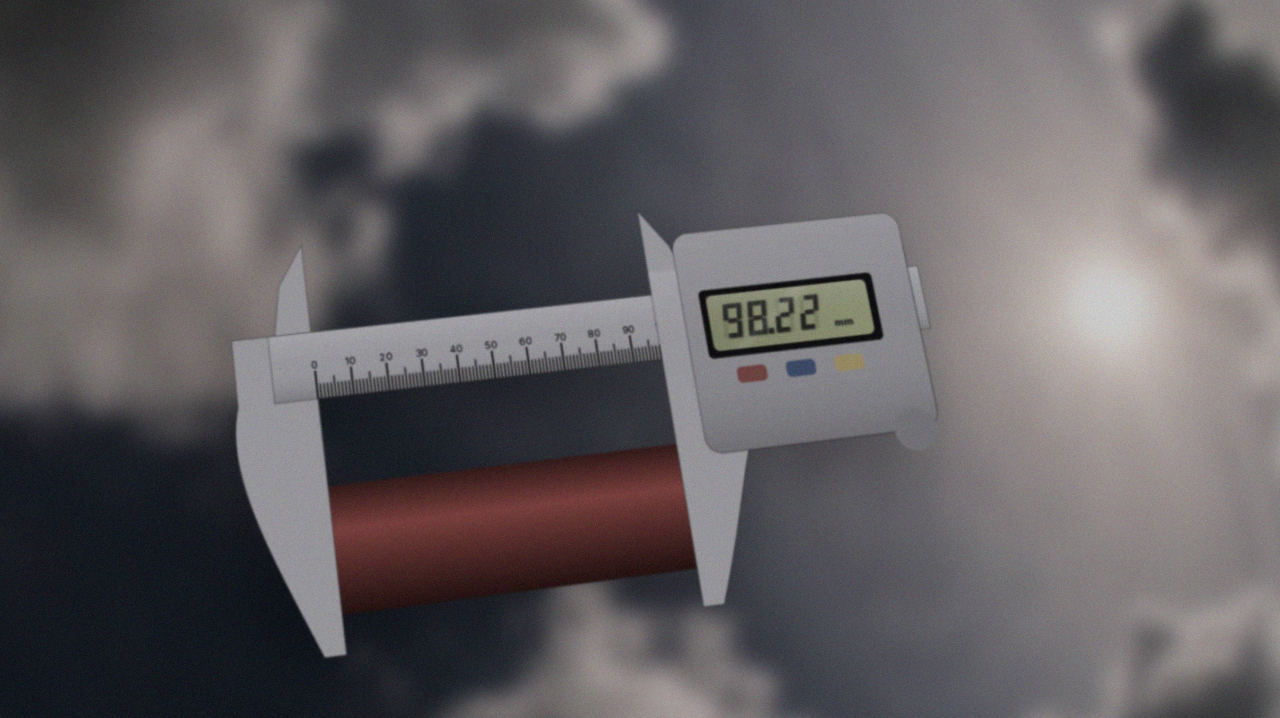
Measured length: 98.22,mm
